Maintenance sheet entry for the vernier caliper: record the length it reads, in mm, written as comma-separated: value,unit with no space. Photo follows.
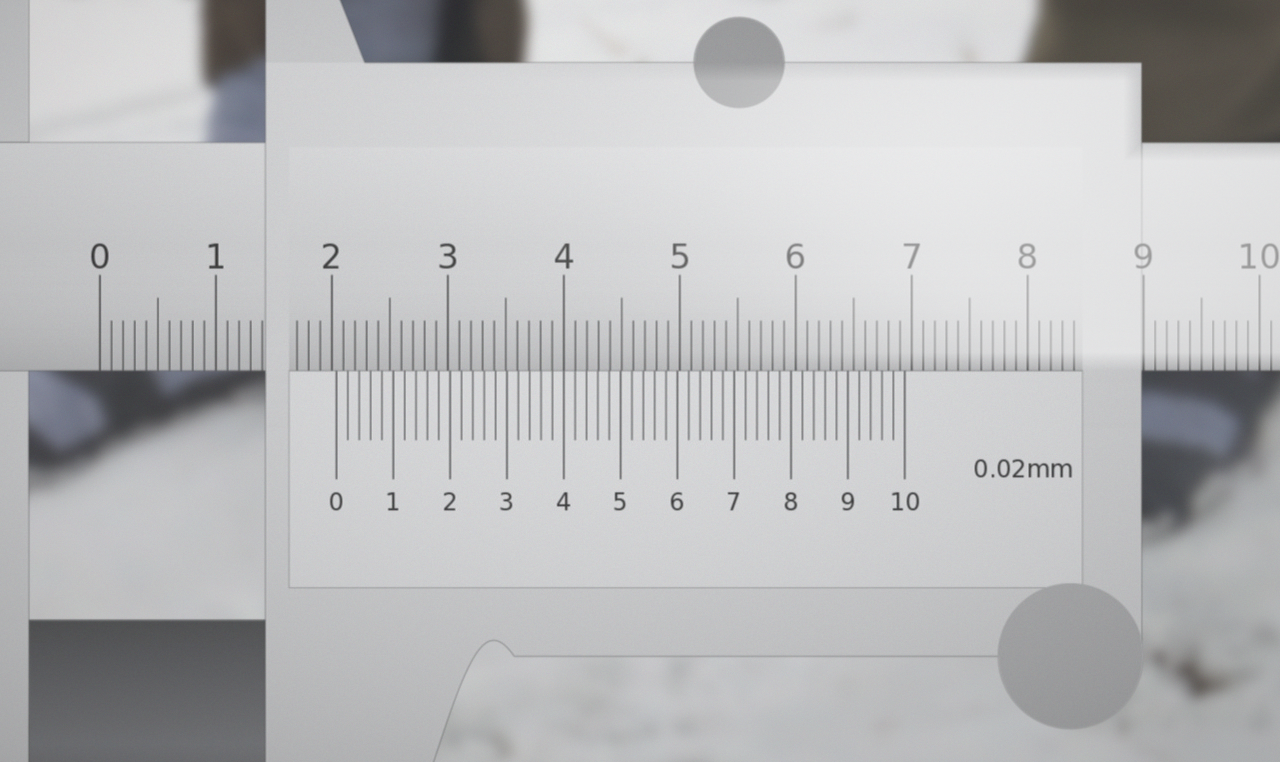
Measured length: 20.4,mm
